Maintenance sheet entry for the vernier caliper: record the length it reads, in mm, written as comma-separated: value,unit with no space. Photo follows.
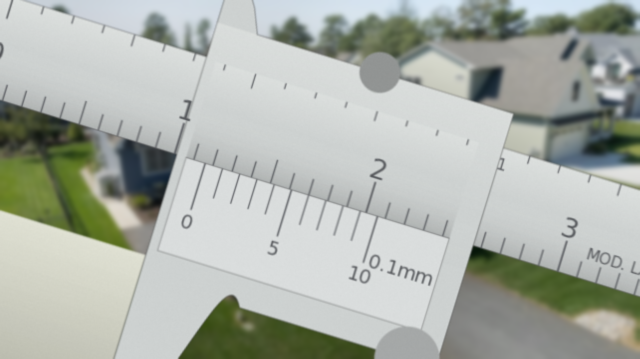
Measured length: 11.6,mm
